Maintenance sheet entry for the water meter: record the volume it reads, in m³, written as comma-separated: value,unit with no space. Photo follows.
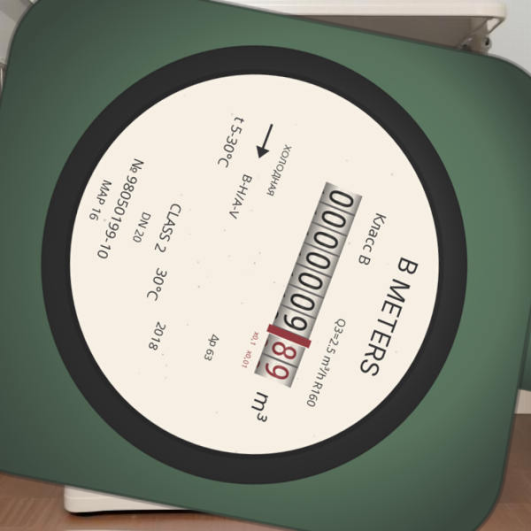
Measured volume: 9.89,m³
